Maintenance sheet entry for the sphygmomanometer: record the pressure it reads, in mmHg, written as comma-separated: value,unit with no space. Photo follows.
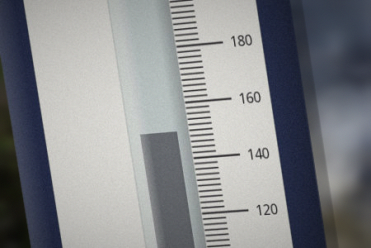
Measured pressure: 150,mmHg
